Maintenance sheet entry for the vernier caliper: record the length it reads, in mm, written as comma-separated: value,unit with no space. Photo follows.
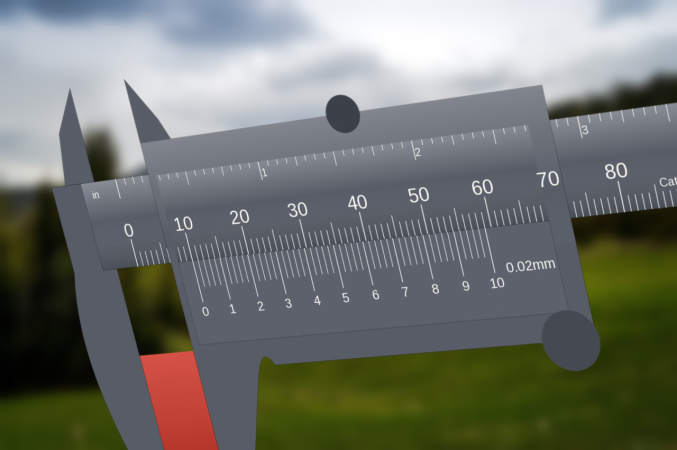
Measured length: 10.0,mm
